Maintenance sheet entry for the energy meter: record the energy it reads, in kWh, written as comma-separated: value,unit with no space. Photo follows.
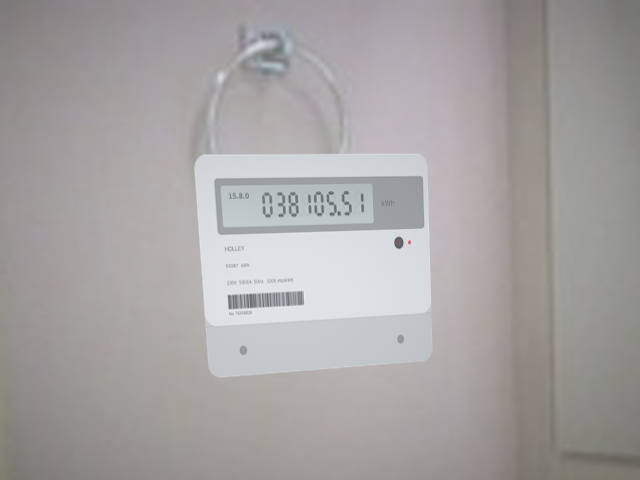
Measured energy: 38105.51,kWh
